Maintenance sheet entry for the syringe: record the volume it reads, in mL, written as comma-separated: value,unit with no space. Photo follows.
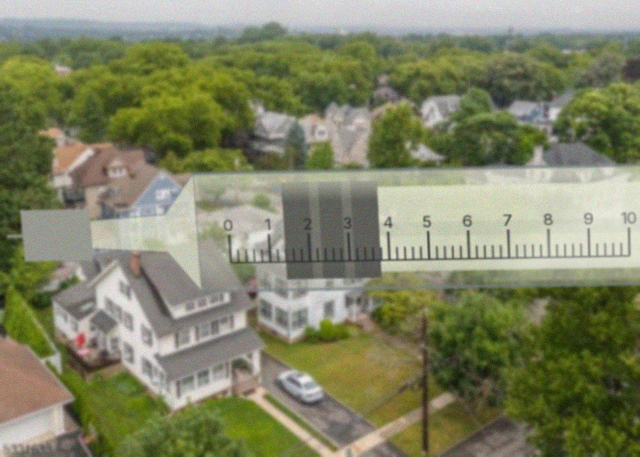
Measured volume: 1.4,mL
